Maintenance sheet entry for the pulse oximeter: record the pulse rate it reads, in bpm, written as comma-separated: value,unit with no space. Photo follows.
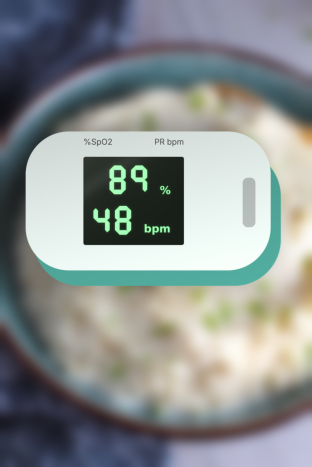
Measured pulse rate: 48,bpm
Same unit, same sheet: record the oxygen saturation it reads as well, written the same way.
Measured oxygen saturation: 89,%
